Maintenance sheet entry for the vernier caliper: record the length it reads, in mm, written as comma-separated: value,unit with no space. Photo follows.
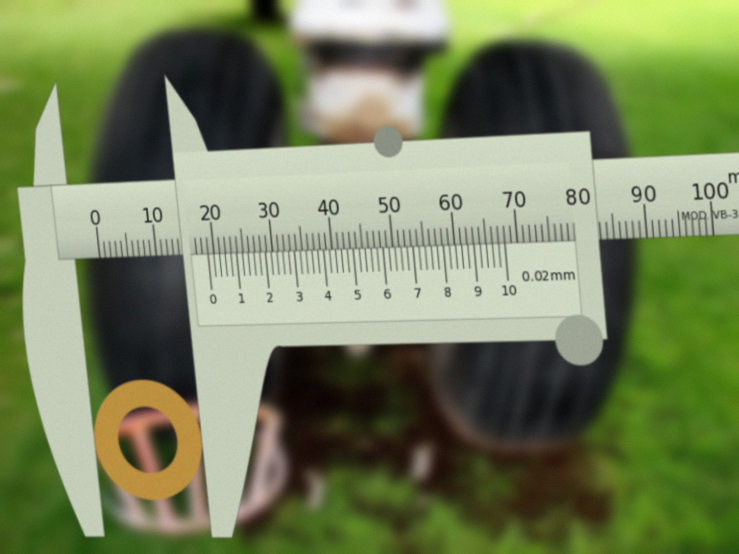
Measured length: 19.0,mm
